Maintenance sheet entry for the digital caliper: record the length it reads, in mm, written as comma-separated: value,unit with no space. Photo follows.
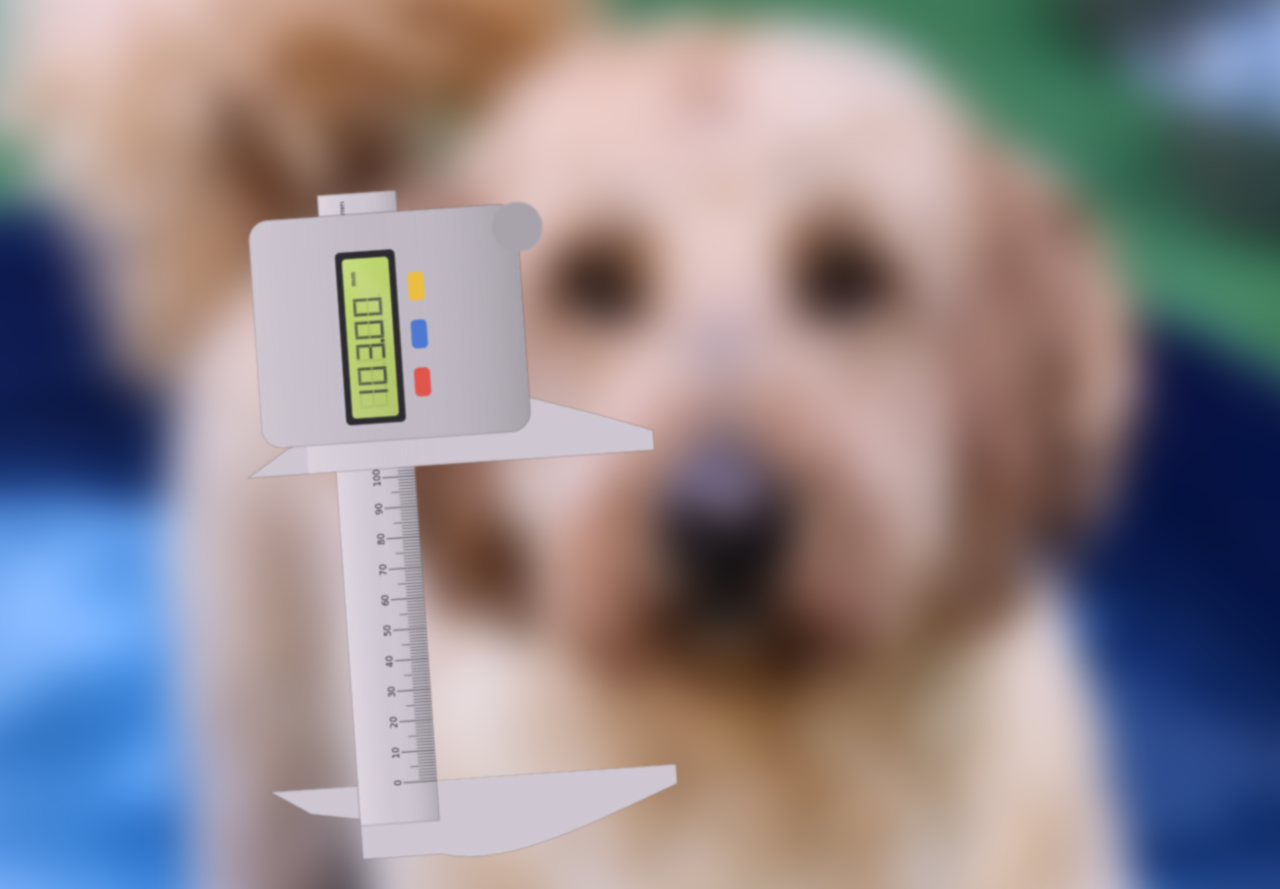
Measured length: 103.00,mm
